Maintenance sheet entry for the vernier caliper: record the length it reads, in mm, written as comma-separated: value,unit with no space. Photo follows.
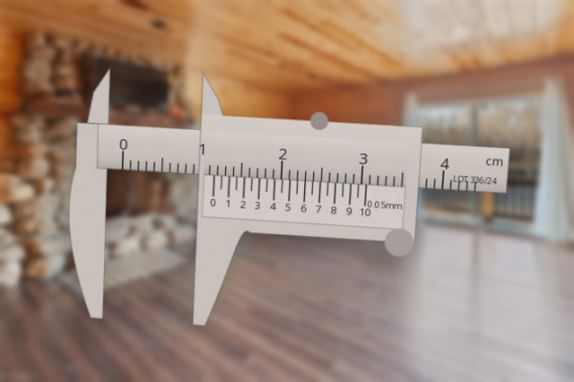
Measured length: 11.6,mm
